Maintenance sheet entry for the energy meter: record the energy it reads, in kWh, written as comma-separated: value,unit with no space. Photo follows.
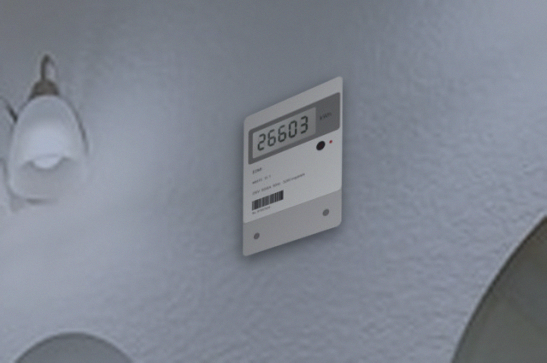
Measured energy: 26603,kWh
